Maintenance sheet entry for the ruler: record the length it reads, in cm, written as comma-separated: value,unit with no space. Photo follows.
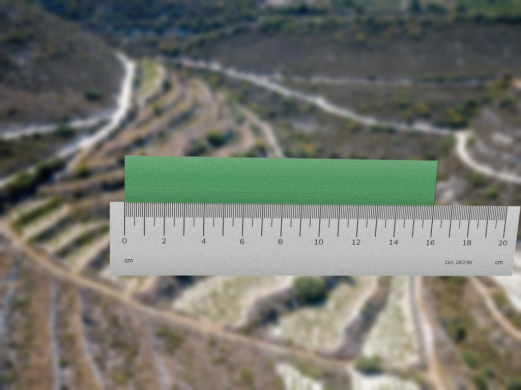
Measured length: 16,cm
